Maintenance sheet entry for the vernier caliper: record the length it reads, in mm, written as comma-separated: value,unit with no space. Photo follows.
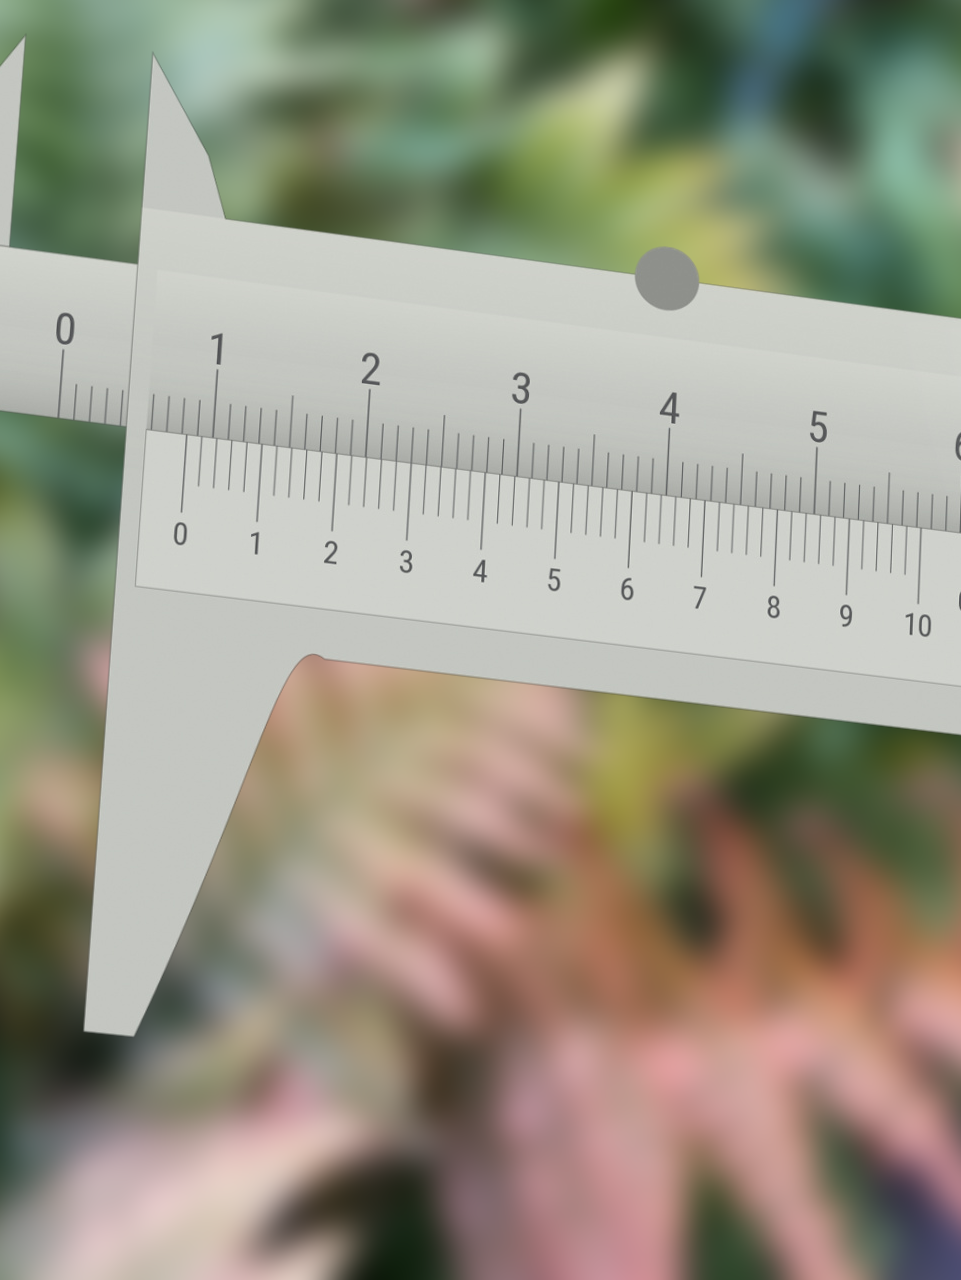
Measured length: 8.3,mm
